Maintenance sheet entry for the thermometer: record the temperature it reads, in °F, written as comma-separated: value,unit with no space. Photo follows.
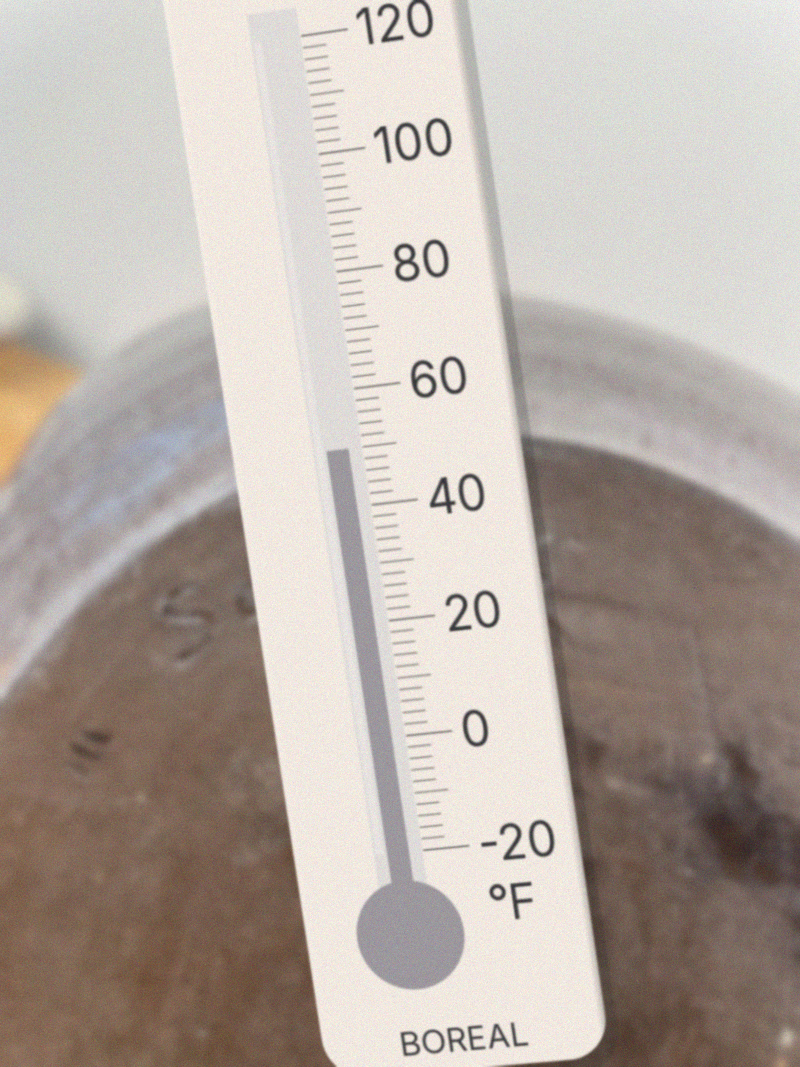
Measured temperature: 50,°F
